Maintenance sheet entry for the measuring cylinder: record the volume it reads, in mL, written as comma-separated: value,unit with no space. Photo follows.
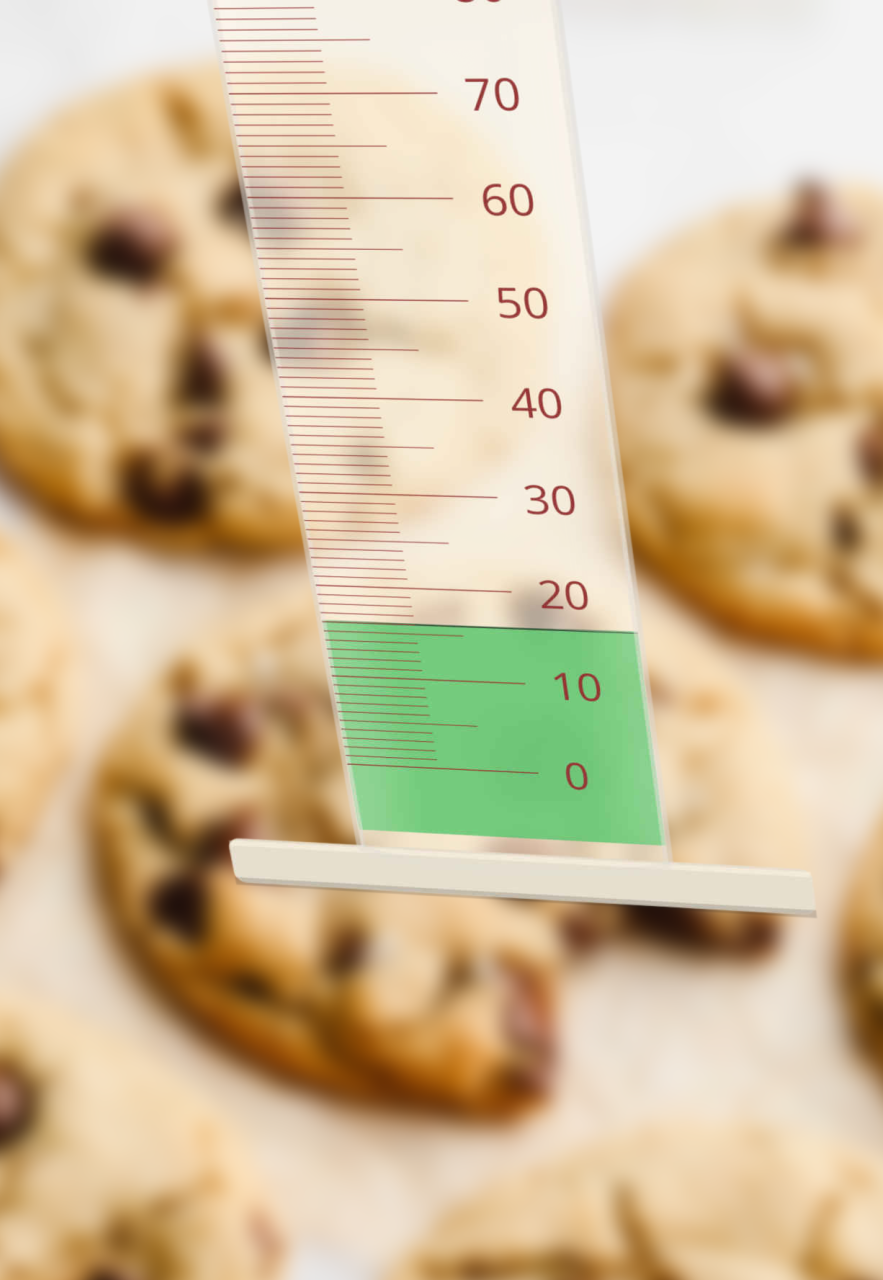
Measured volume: 16,mL
